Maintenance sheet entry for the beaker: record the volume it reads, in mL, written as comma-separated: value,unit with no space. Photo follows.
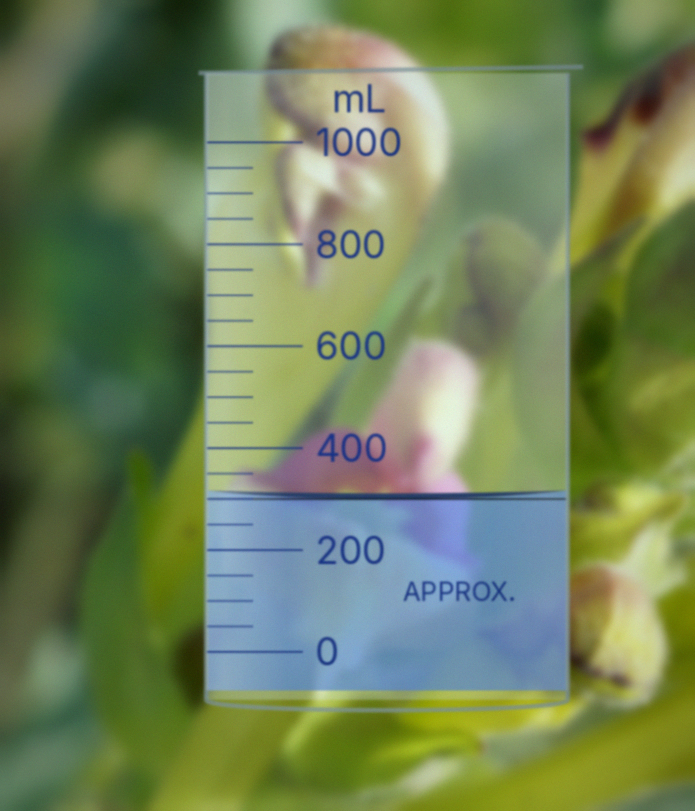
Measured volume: 300,mL
